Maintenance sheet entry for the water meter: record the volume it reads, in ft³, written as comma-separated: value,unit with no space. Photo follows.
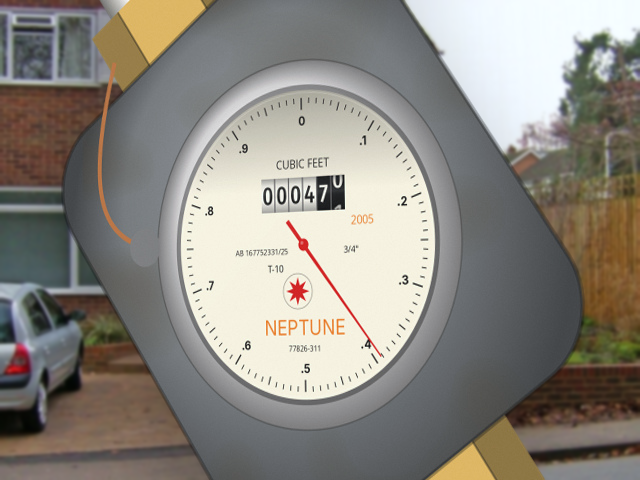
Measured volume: 470.39,ft³
